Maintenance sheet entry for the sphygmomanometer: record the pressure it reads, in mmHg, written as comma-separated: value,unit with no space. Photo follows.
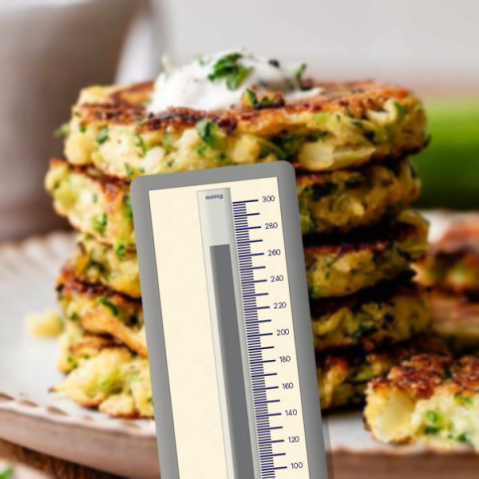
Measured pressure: 270,mmHg
